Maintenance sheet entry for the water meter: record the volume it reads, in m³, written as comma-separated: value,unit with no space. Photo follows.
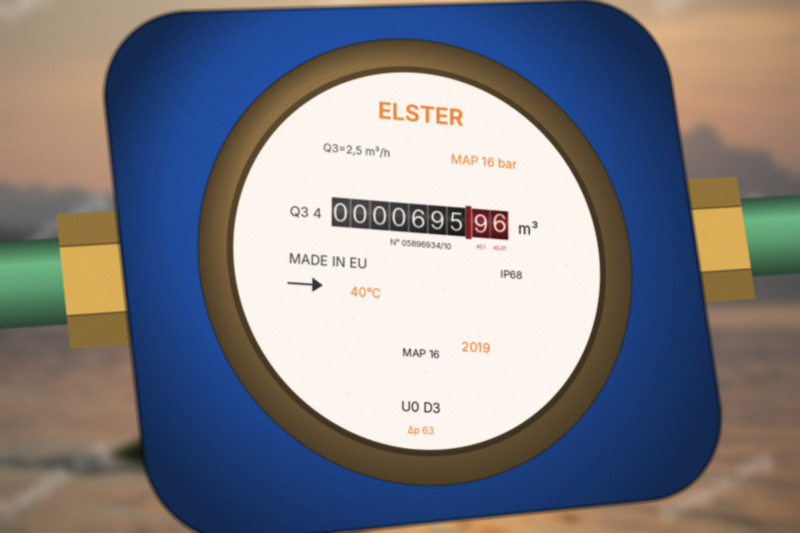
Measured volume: 695.96,m³
